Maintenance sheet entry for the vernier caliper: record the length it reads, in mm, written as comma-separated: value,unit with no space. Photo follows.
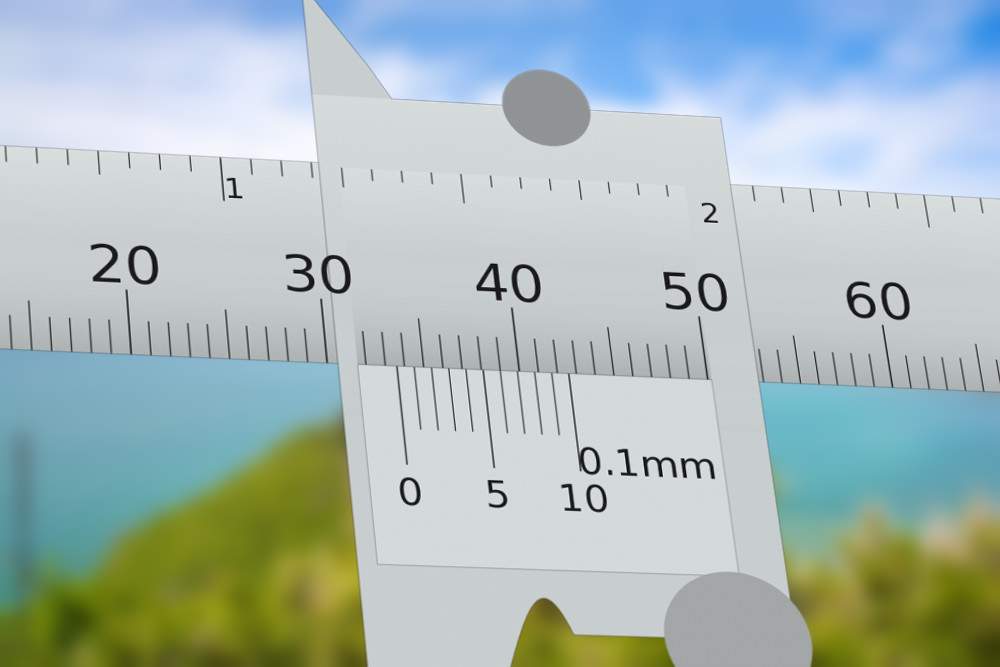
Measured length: 33.6,mm
